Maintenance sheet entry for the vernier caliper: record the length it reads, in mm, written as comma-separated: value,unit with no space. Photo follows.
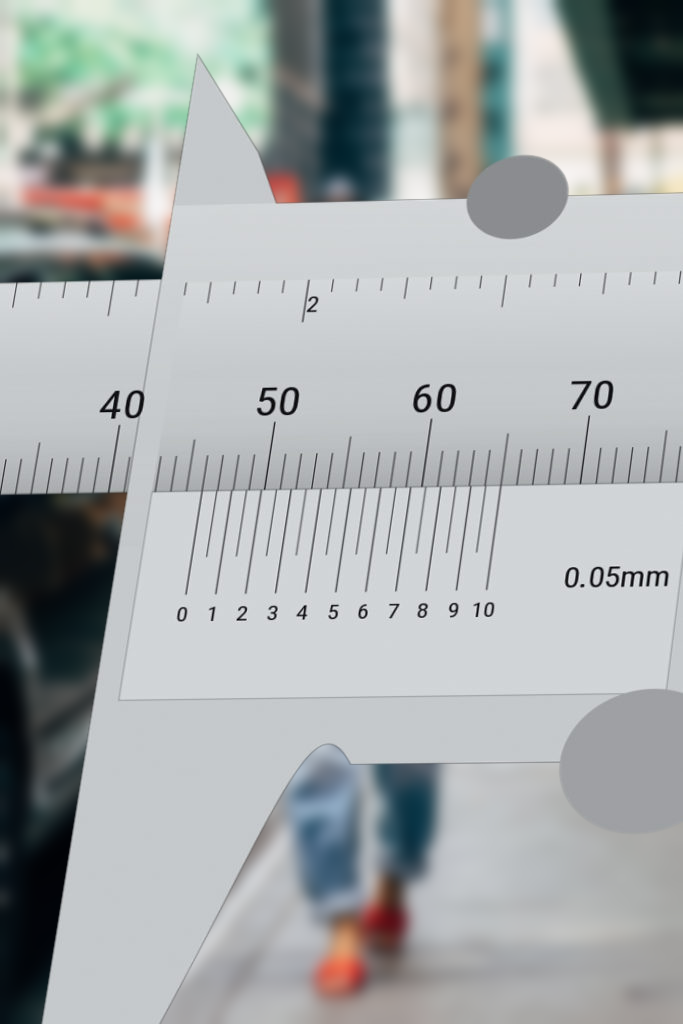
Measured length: 46.0,mm
